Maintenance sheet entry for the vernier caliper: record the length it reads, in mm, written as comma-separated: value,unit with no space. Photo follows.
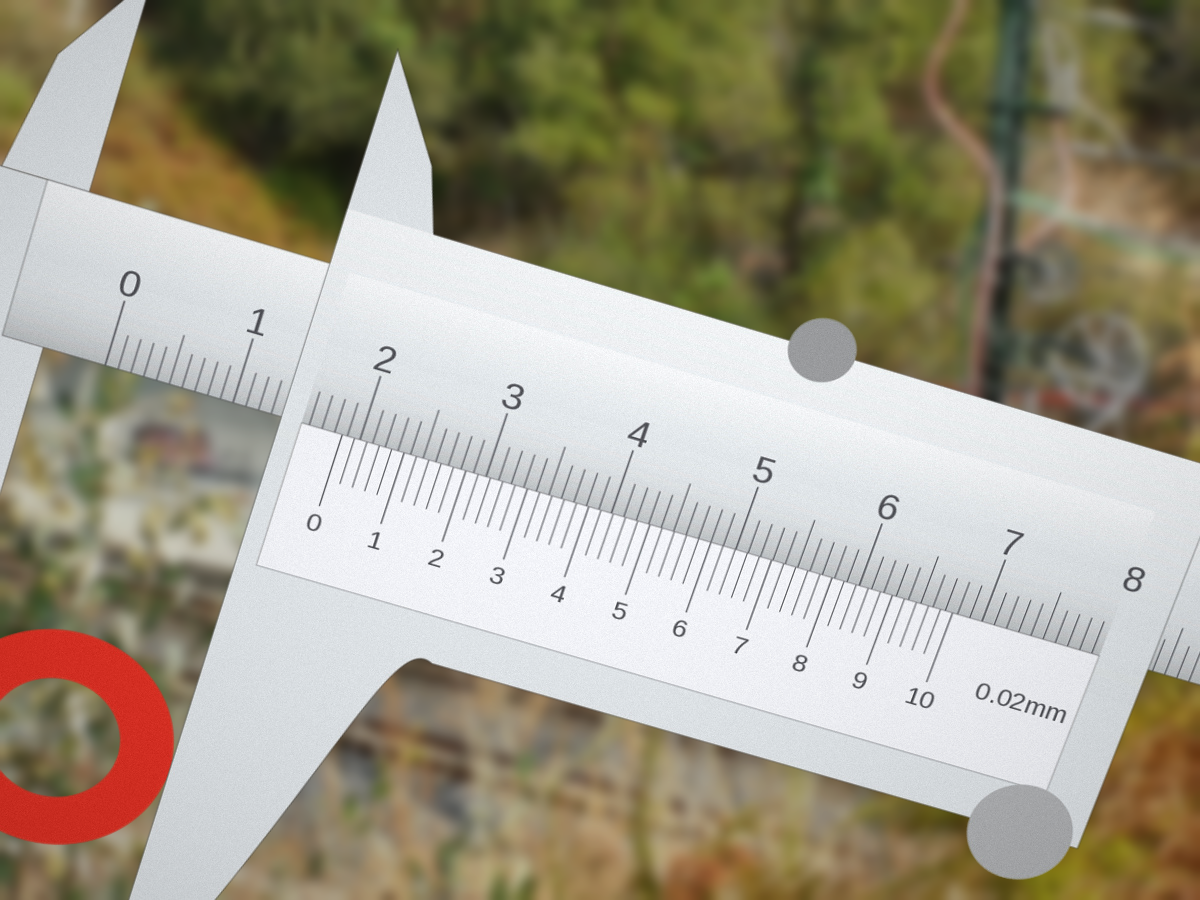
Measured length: 18.6,mm
